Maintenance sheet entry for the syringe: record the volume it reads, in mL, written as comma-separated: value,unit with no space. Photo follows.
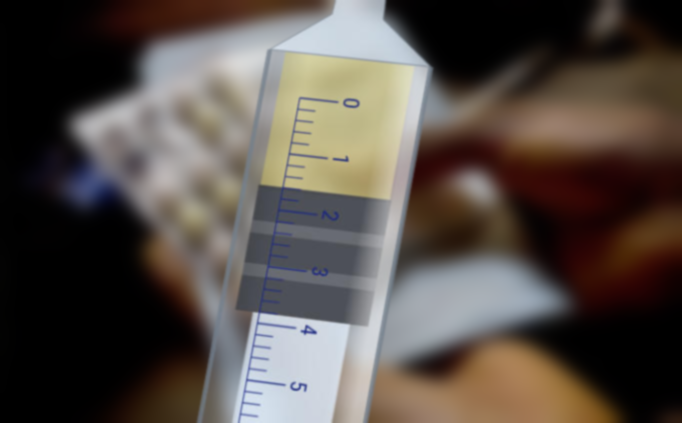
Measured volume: 1.6,mL
